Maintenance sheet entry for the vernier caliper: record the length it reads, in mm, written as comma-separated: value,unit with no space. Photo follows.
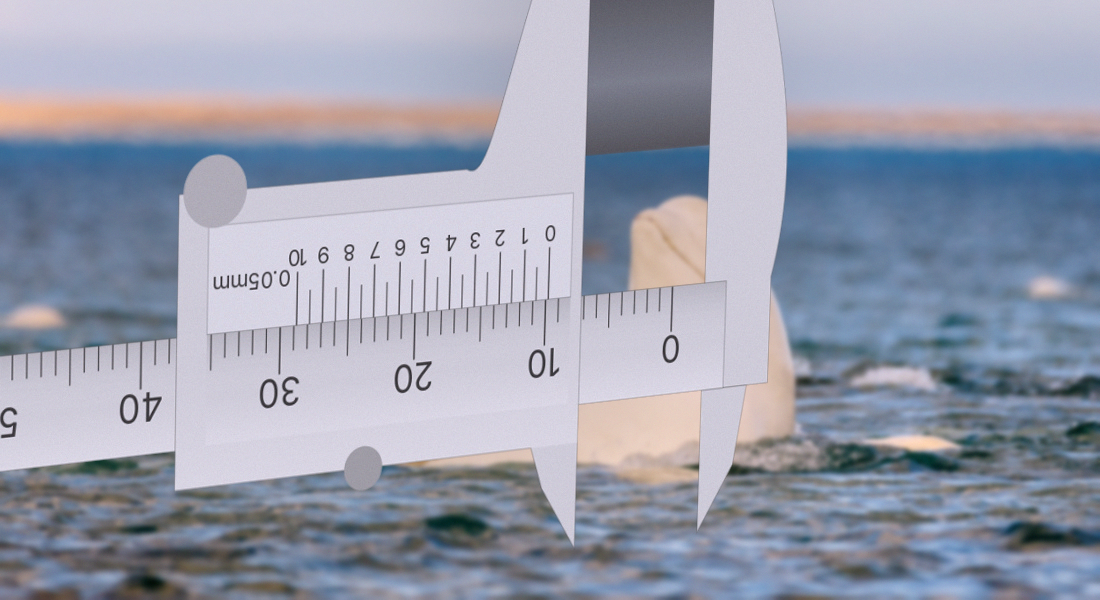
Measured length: 9.8,mm
